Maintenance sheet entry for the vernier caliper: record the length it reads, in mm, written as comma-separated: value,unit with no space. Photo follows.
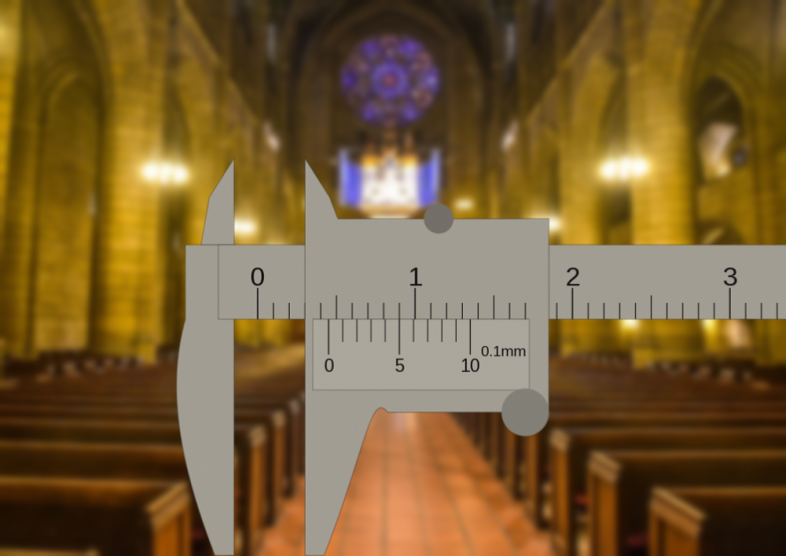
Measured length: 4.5,mm
